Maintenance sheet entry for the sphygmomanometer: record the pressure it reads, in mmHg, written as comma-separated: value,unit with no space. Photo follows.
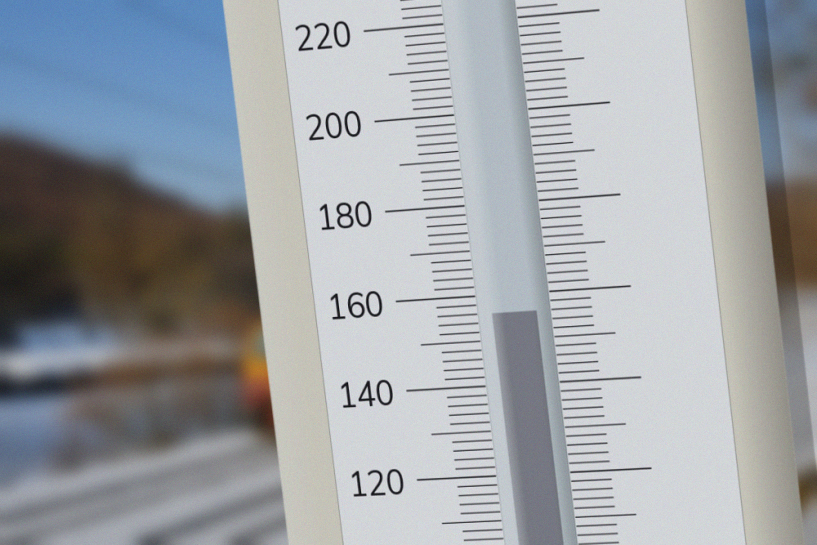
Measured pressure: 156,mmHg
